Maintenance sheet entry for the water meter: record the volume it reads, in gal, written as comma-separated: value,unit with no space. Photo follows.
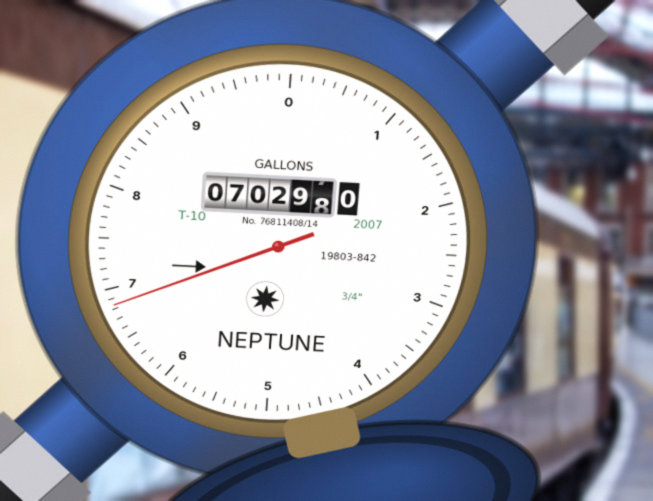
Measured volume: 702976.8,gal
